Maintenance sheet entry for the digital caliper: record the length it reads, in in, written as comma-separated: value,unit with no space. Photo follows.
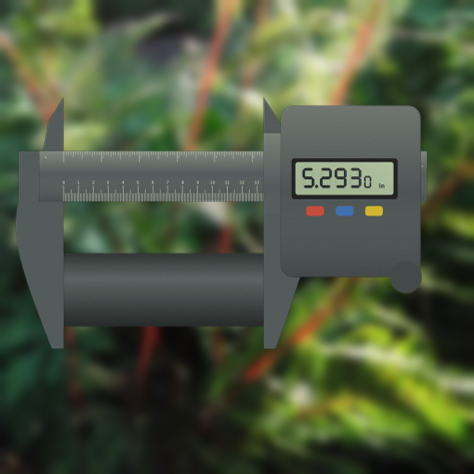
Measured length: 5.2930,in
